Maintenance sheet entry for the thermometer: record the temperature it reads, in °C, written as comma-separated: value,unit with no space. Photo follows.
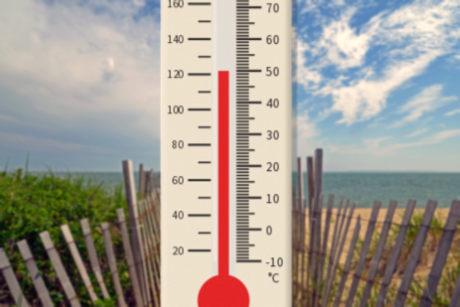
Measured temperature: 50,°C
